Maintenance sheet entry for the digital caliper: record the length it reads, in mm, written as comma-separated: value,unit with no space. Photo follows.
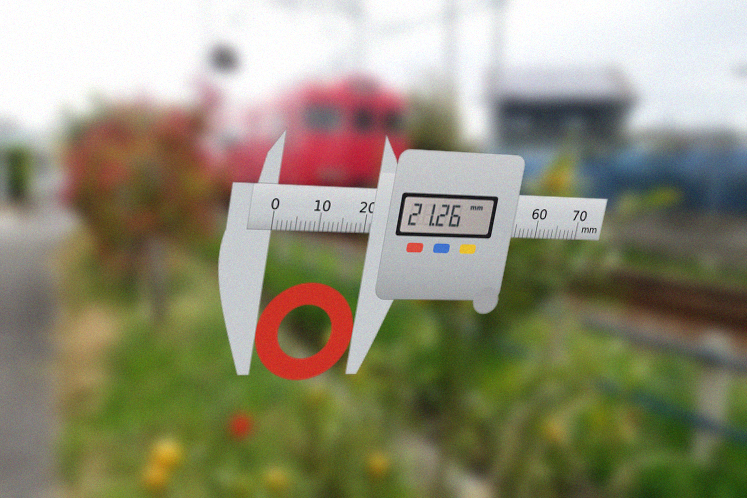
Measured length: 21.26,mm
